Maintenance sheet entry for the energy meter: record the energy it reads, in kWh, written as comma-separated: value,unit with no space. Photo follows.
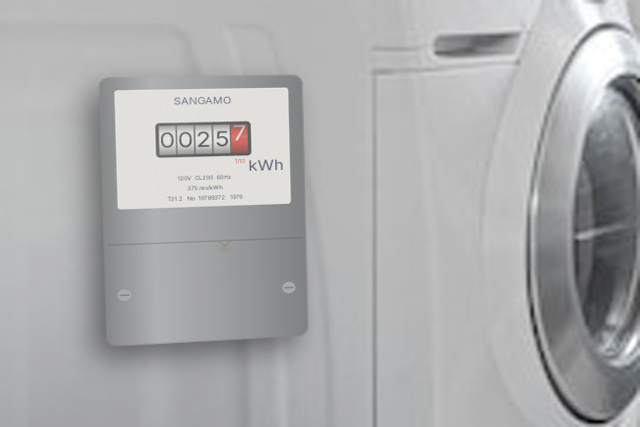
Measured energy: 25.7,kWh
